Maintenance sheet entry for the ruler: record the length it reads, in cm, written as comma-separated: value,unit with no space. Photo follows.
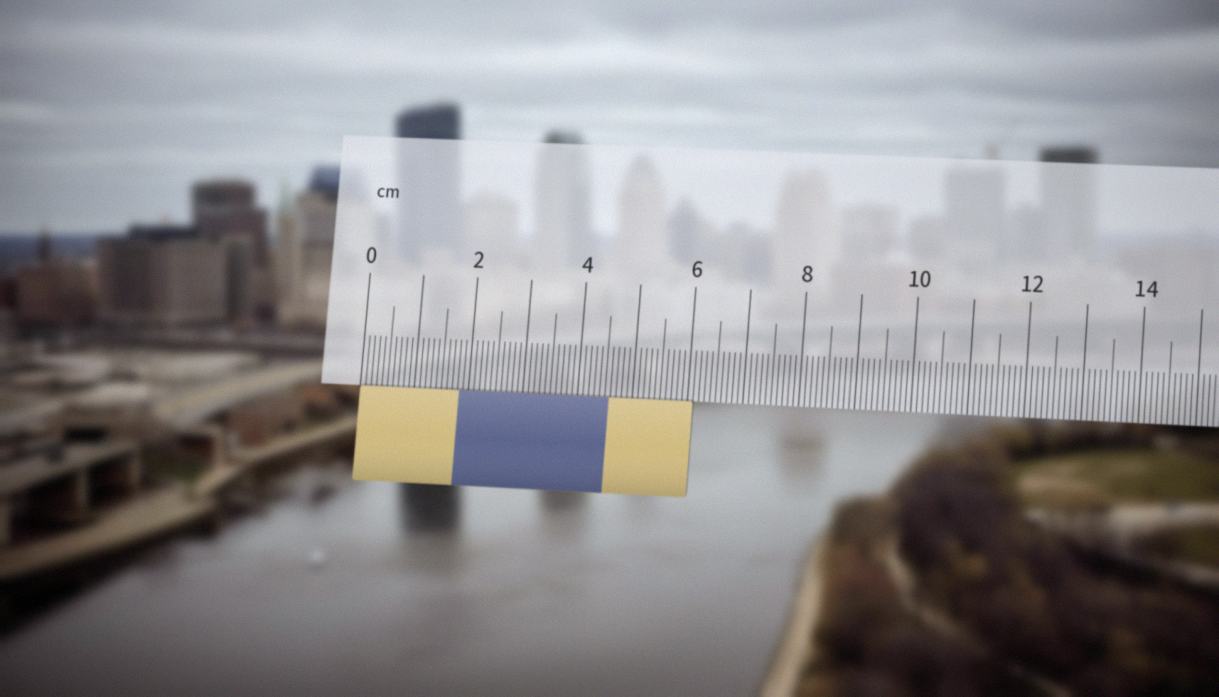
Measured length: 6.1,cm
